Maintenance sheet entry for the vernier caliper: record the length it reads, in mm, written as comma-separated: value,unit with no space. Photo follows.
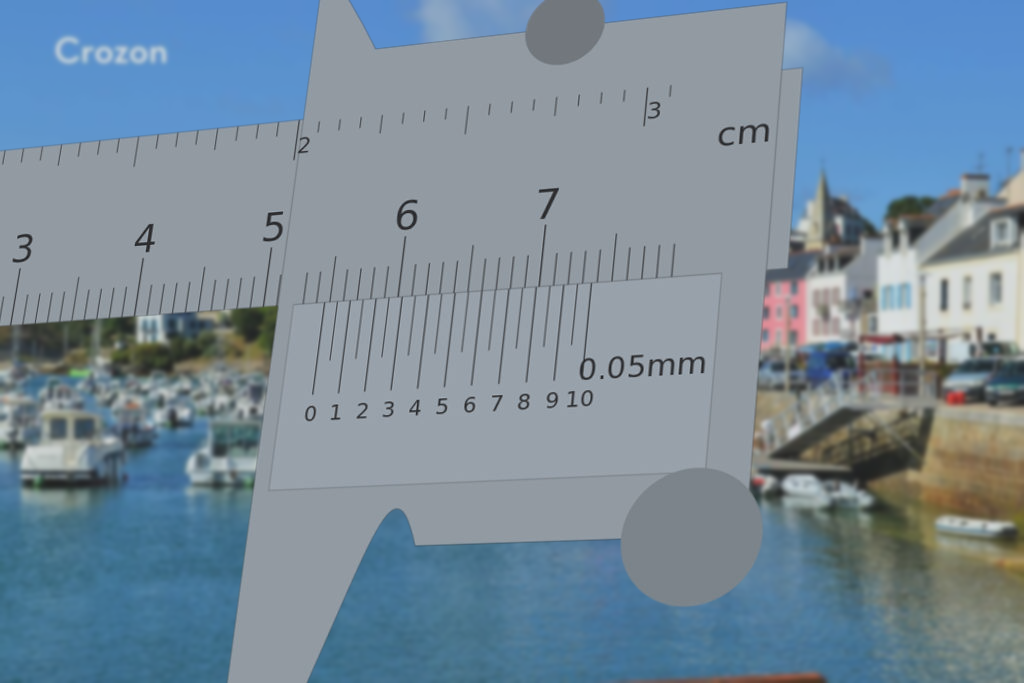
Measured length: 54.6,mm
